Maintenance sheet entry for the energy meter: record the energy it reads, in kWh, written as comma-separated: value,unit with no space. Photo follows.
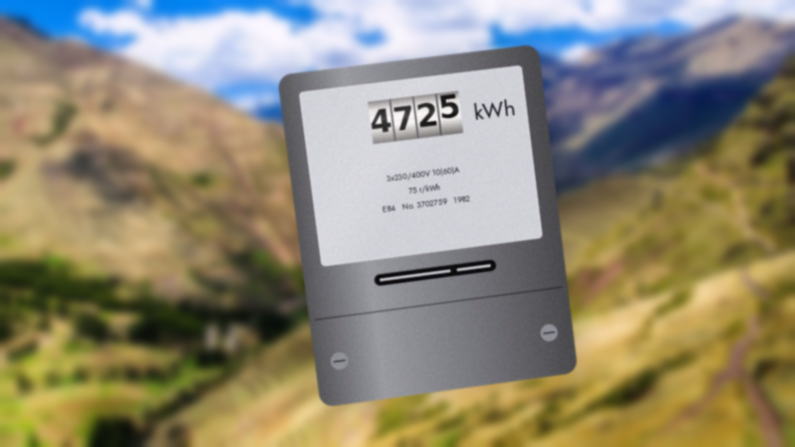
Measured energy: 4725,kWh
